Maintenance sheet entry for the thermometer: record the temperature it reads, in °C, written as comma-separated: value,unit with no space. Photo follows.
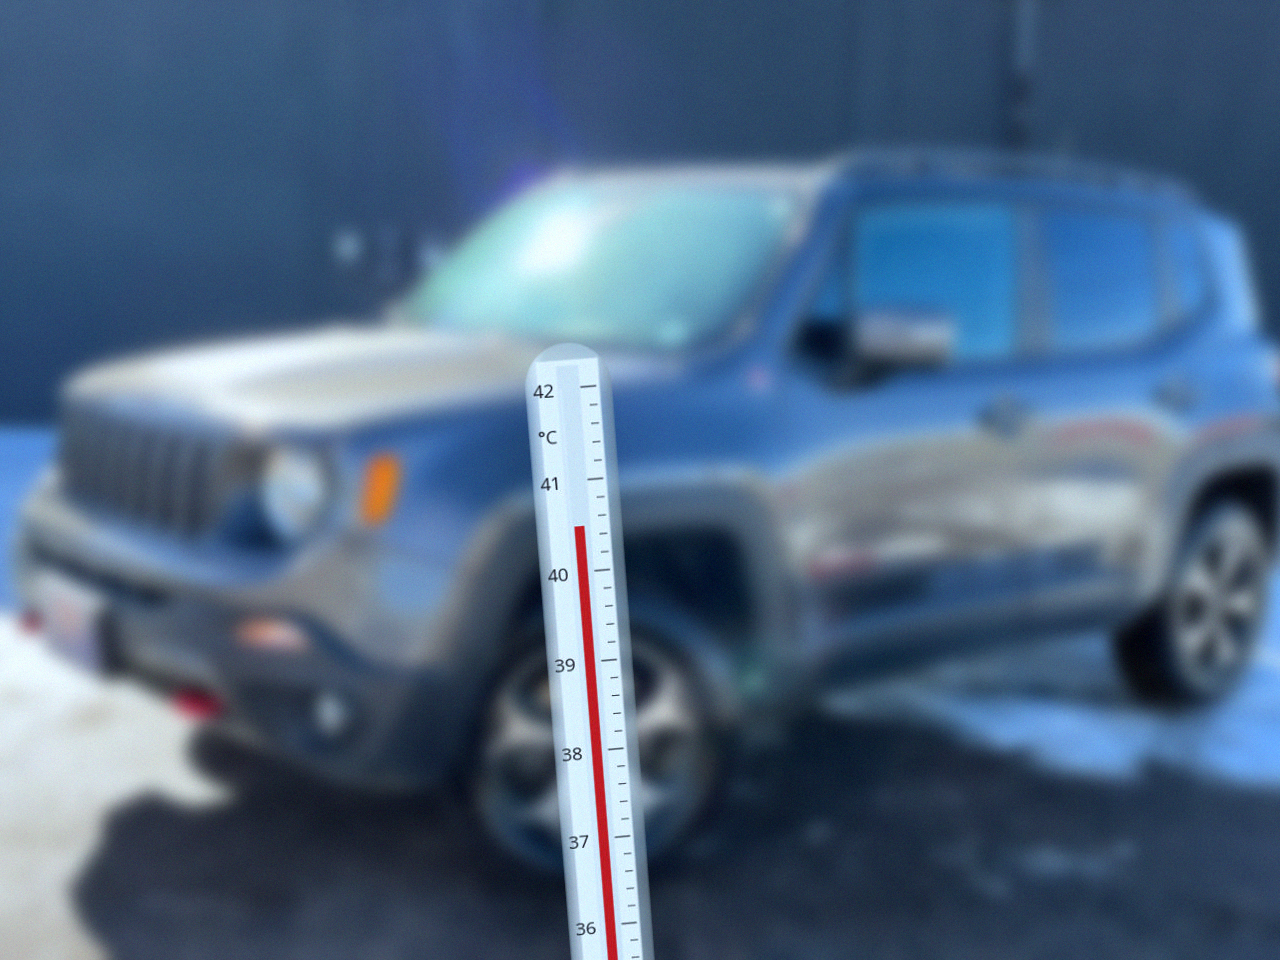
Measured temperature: 40.5,°C
